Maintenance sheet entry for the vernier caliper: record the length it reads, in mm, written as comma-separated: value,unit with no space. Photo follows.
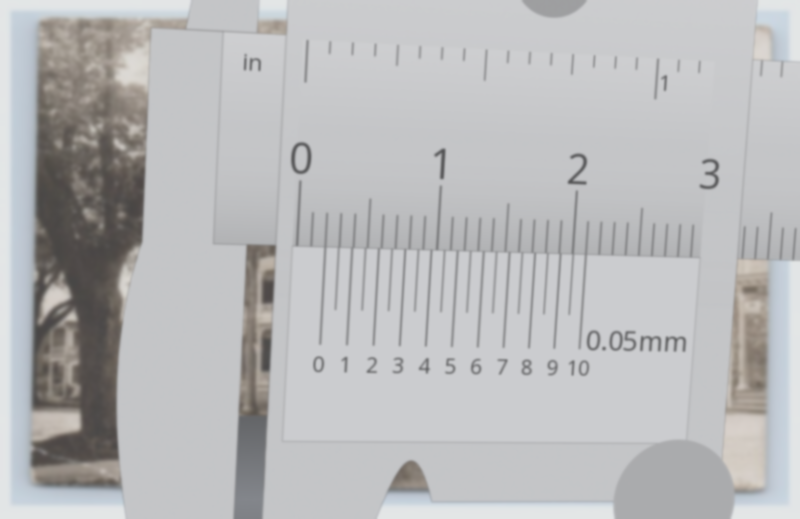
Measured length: 2.0,mm
